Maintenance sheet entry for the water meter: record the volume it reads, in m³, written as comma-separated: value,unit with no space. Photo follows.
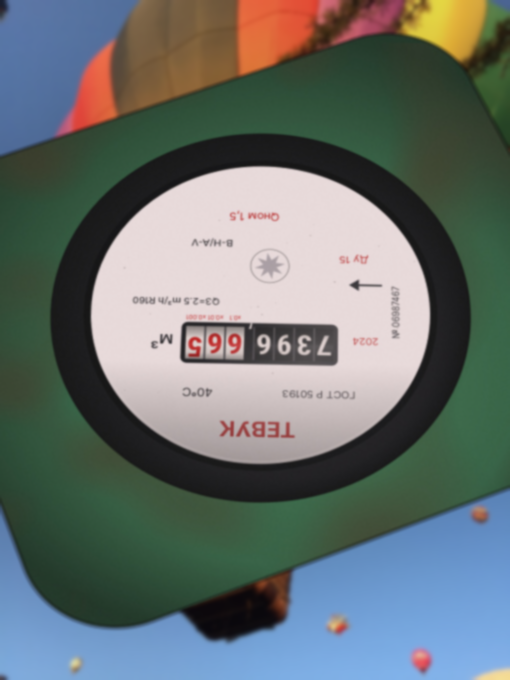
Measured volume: 7396.665,m³
